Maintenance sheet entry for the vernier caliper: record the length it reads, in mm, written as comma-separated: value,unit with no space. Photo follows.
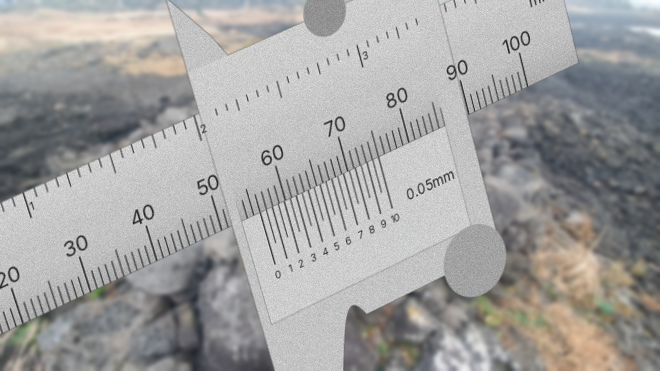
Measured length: 56.0,mm
